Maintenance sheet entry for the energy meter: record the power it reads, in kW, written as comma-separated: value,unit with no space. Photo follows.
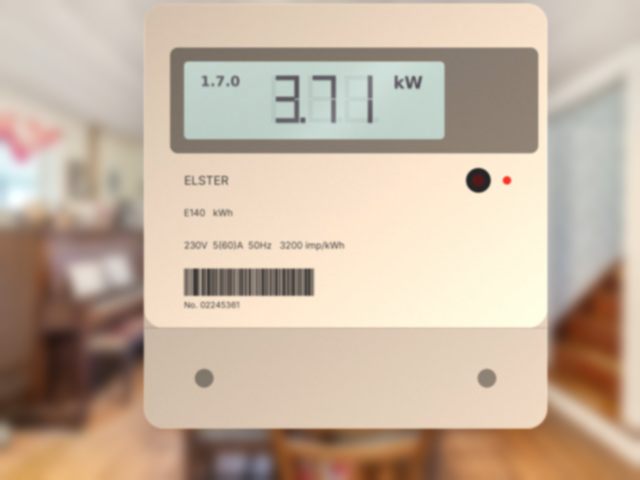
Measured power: 3.71,kW
